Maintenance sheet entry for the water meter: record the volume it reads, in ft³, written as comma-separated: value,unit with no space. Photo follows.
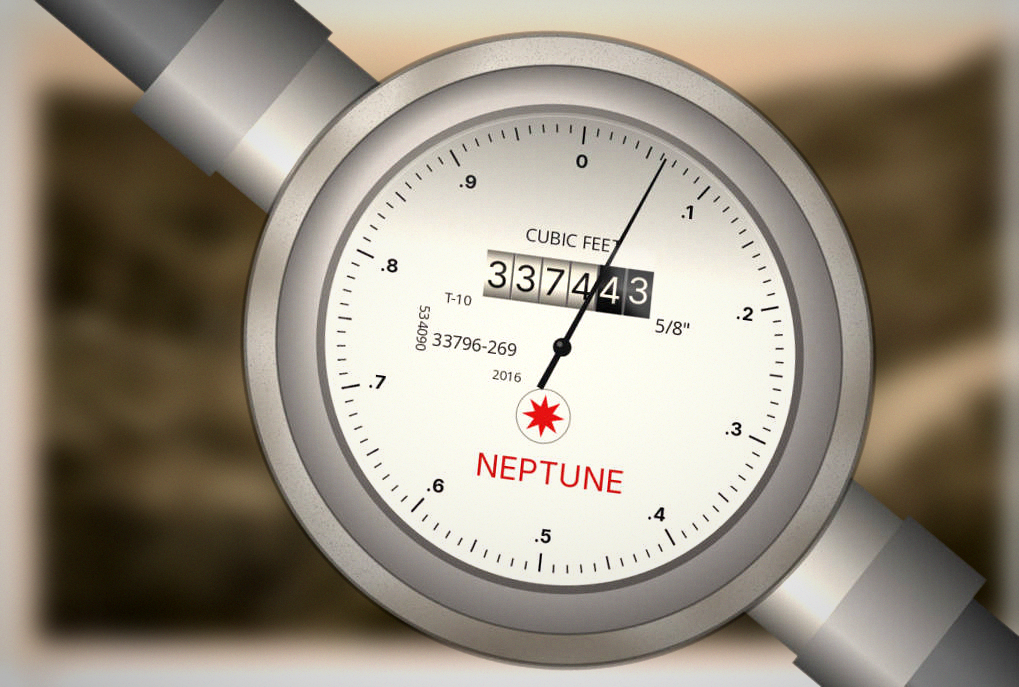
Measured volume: 337443.06,ft³
